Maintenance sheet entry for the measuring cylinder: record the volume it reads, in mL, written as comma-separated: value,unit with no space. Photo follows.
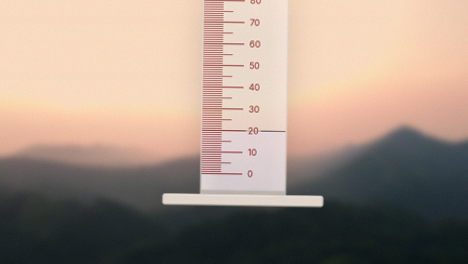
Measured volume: 20,mL
